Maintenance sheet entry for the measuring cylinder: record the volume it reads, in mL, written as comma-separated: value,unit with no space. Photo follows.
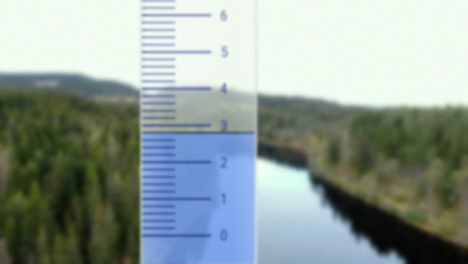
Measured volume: 2.8,mL
